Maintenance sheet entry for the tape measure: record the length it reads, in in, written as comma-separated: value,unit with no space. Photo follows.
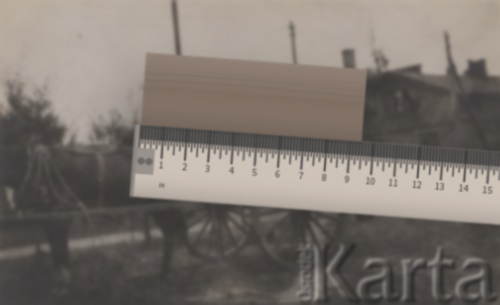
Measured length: 9.5,in
